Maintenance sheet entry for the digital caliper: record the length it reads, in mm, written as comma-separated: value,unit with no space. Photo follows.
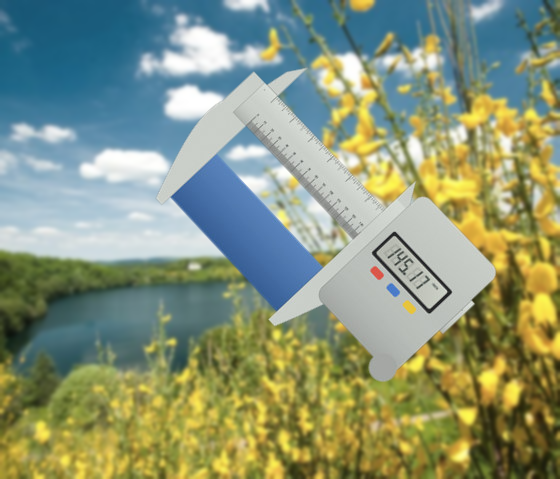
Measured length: 145.17,mm
